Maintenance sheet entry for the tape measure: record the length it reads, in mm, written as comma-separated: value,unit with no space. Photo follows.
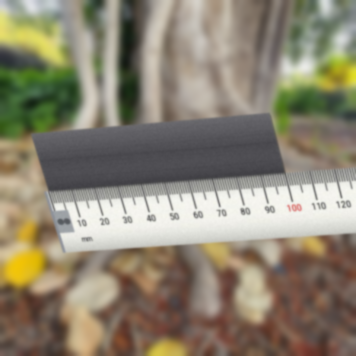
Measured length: 100,mm
